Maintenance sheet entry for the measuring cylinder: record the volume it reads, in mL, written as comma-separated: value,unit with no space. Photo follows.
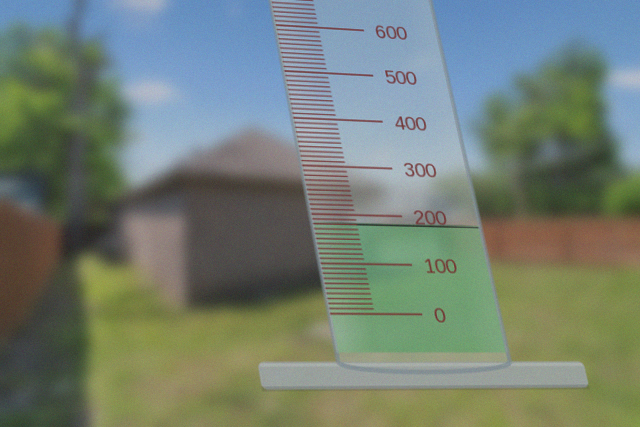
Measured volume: 180,mL
